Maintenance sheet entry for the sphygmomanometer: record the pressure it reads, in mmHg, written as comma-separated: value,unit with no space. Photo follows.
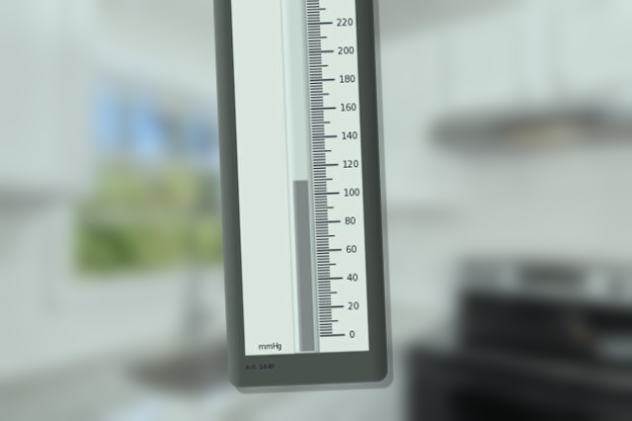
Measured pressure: 110,mmHg
